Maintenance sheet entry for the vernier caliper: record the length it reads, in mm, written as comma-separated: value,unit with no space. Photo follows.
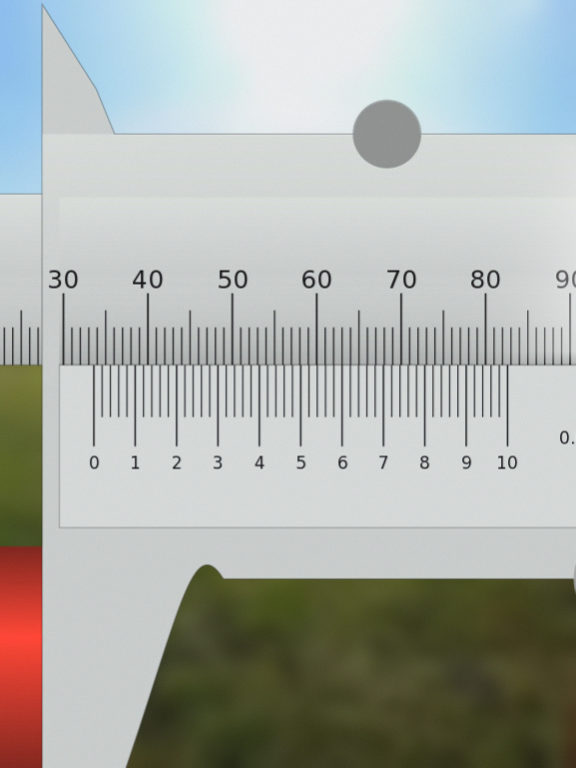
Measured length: 33.6,mm
